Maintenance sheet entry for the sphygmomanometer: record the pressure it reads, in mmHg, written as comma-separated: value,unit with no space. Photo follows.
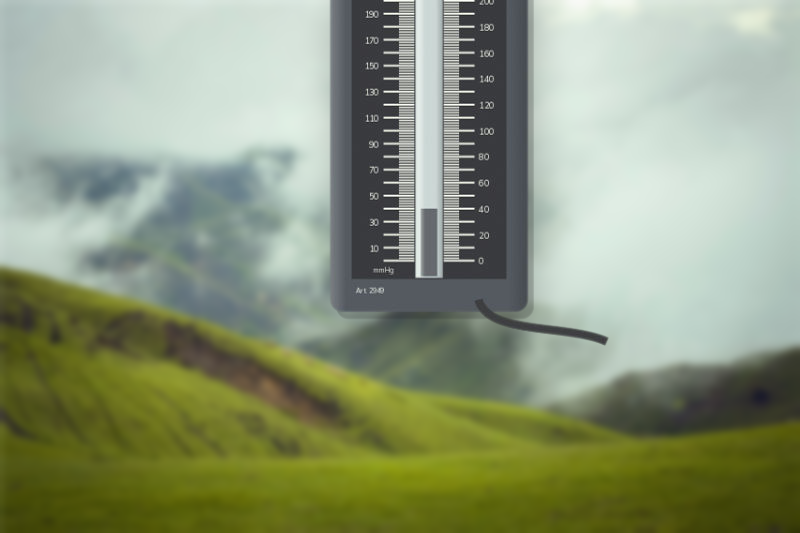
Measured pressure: 40,mmHg
